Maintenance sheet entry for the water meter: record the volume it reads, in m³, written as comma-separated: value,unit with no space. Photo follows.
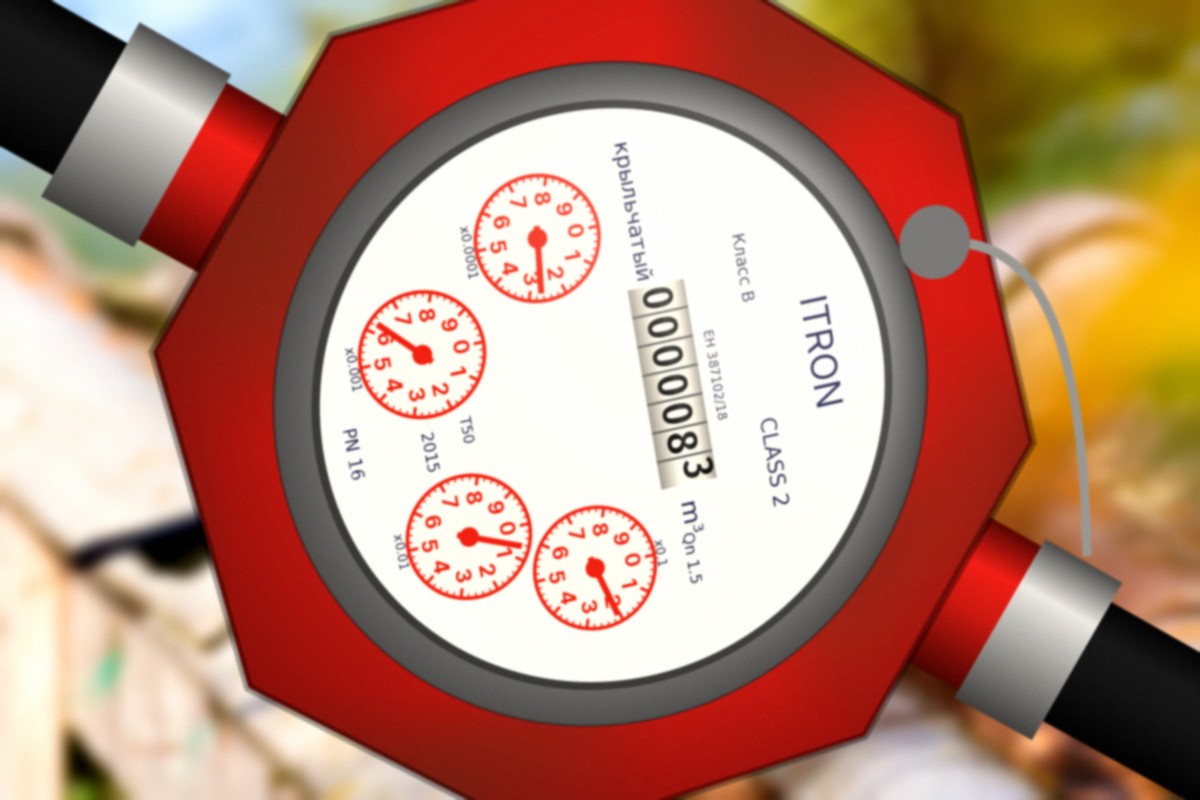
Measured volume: 83.2062,m³
